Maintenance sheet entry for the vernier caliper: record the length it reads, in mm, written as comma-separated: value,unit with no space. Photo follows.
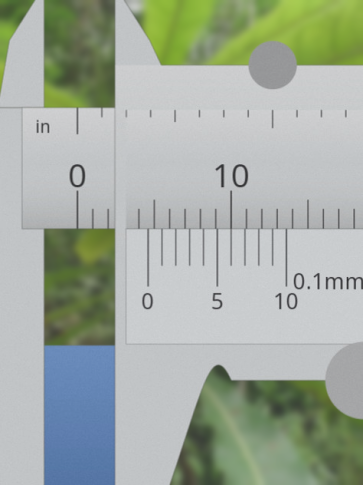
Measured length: 4.6,mm
